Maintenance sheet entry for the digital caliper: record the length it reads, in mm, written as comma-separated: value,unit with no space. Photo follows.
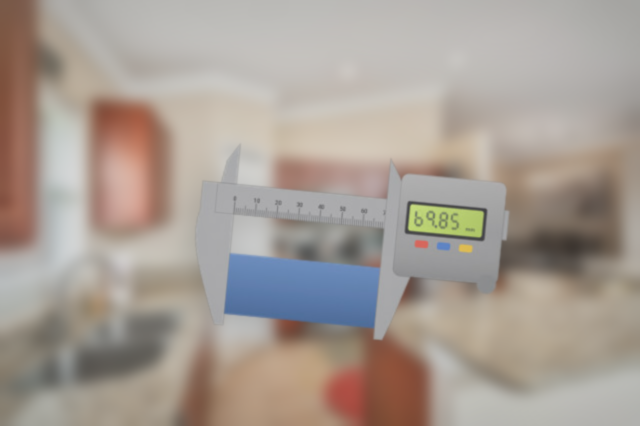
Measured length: 69.85,mm
